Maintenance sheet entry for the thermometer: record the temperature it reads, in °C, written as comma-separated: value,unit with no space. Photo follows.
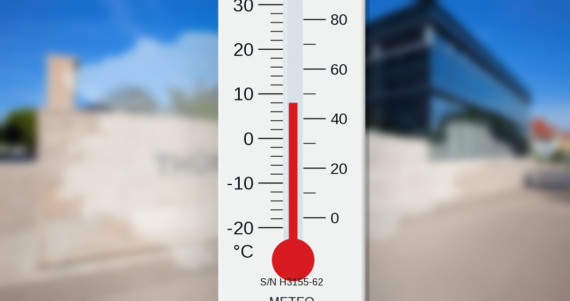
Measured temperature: 8,°C
